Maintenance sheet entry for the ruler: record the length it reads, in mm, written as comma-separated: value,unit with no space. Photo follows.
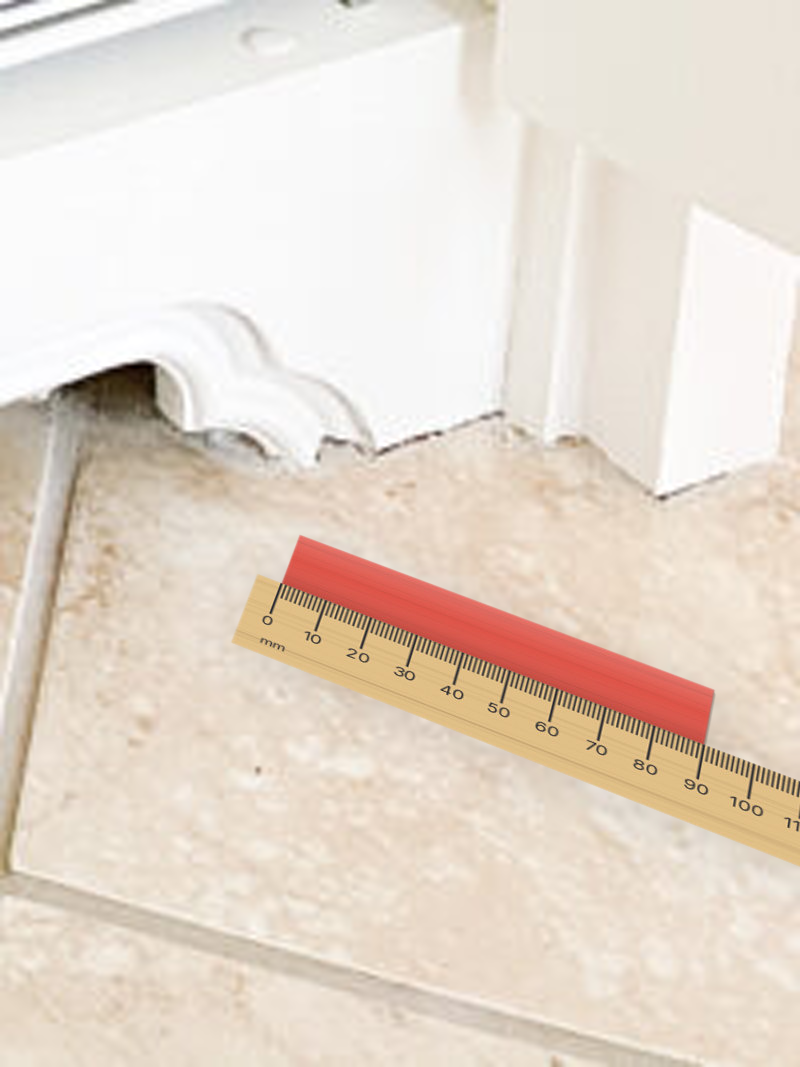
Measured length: 90,mm
